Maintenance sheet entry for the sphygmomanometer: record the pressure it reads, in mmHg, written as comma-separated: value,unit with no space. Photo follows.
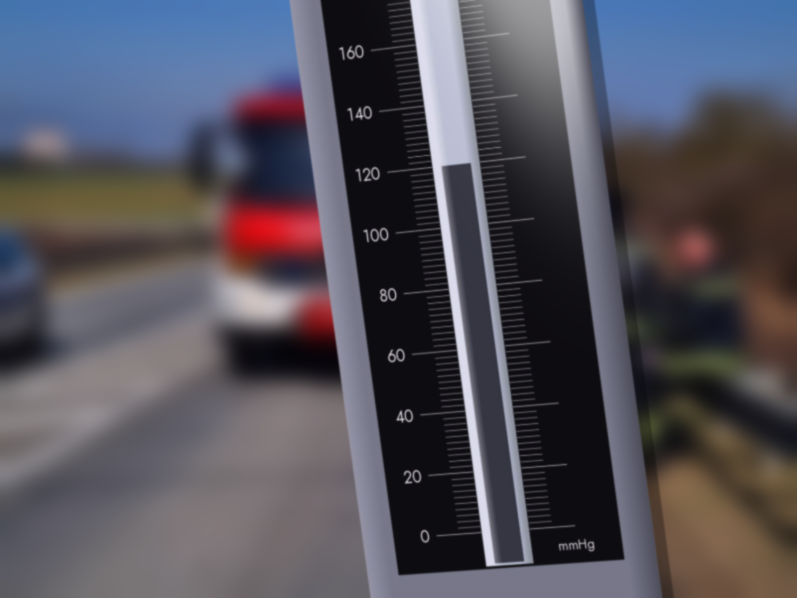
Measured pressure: 120,mmHg
